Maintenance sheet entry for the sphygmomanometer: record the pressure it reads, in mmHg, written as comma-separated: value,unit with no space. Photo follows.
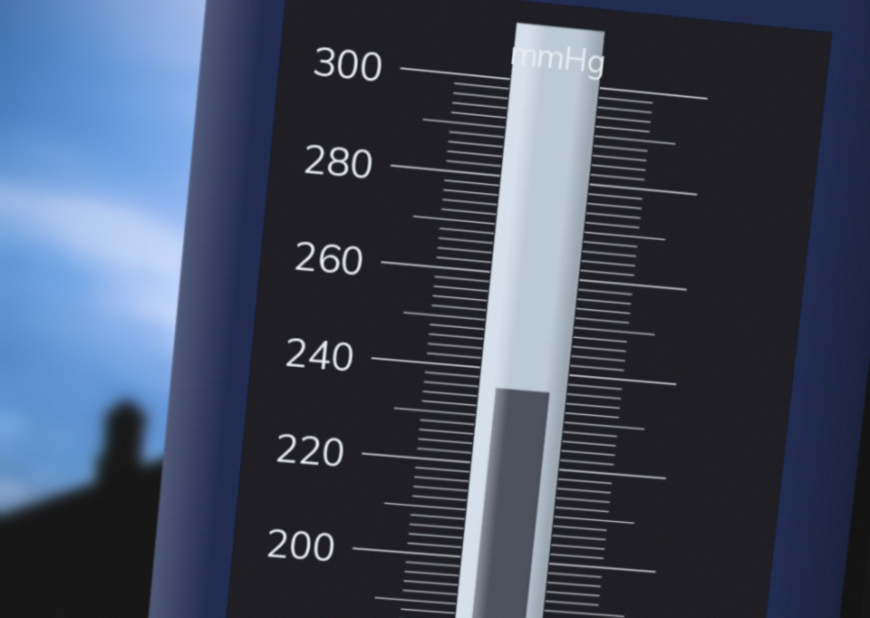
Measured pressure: 236,mmHg
